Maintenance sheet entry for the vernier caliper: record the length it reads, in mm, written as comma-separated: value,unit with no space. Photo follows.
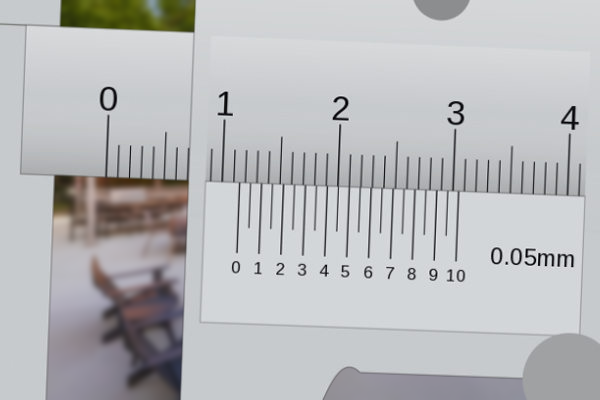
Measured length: 11.5,mm
